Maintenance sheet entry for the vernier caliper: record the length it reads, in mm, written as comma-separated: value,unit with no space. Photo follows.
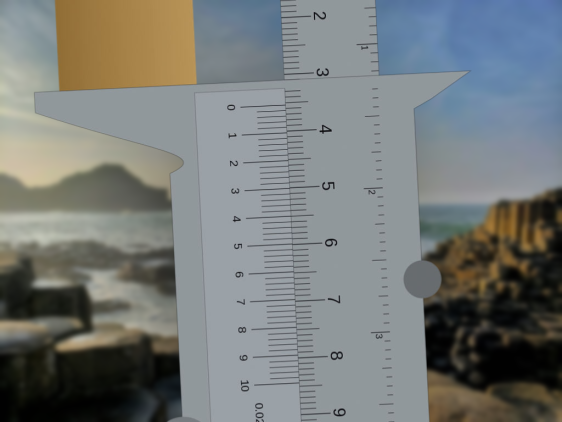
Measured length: 35.4,mm
